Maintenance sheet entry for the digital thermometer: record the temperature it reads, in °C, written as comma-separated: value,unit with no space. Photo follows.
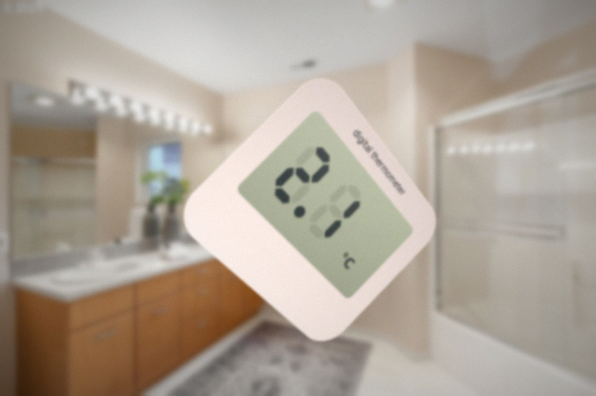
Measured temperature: 2.1,°C
